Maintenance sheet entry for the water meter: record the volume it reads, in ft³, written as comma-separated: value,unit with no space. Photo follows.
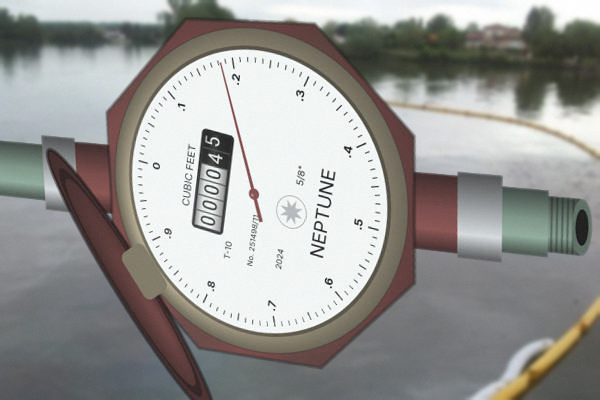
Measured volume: 45.18,ft³
